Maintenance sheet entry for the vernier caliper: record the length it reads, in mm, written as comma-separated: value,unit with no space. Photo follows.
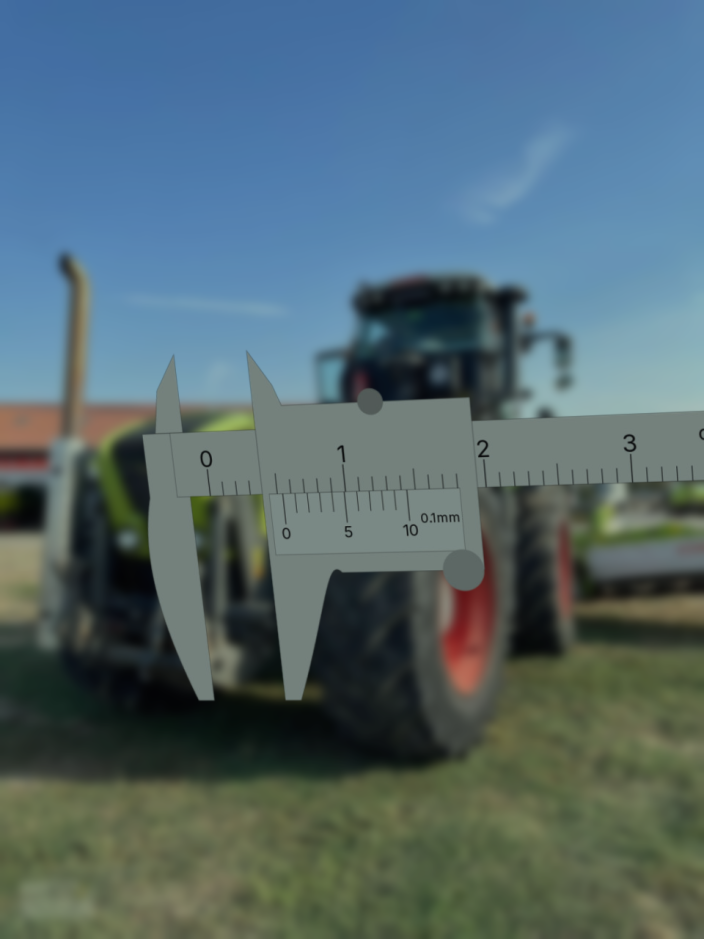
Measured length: 5.4,mm
